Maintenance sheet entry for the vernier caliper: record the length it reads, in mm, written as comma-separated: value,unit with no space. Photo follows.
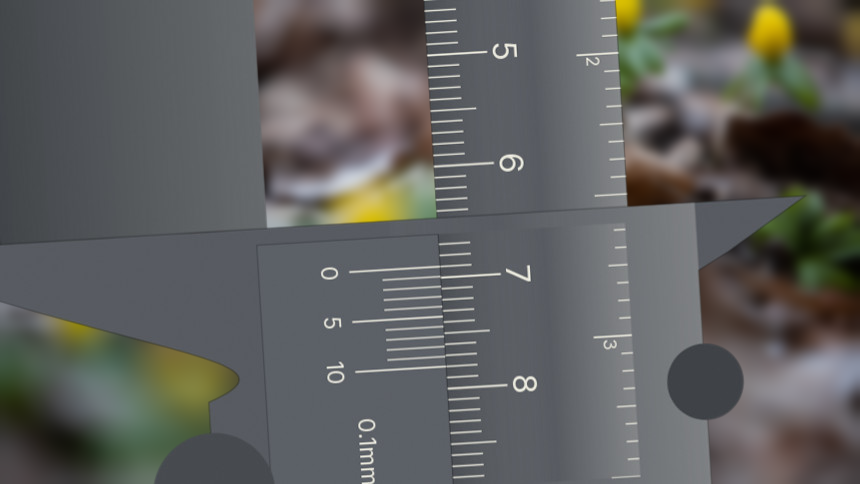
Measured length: 69.0,mm
